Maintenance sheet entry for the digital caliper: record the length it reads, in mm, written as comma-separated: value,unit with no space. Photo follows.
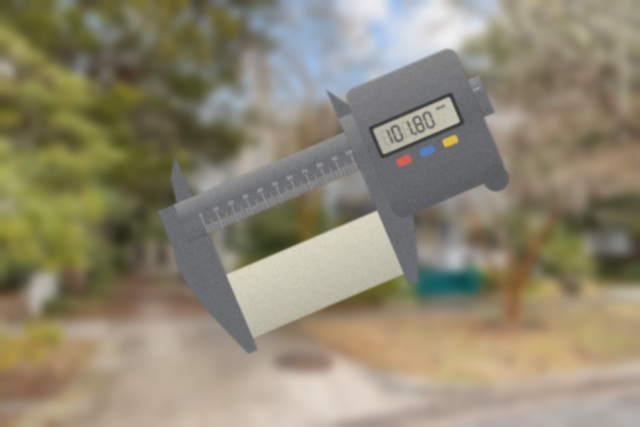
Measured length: 101.80,mm
